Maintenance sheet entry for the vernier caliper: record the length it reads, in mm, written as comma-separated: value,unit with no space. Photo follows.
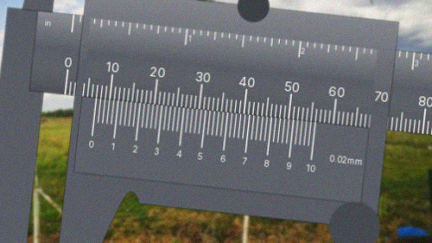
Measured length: 7.0,mm
